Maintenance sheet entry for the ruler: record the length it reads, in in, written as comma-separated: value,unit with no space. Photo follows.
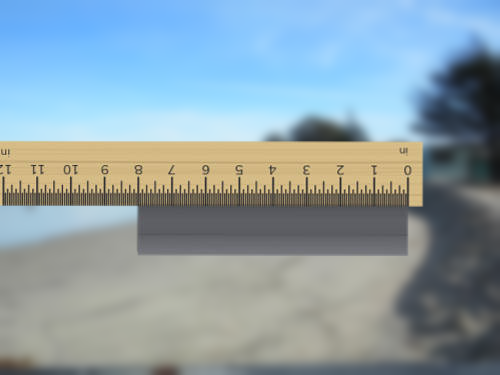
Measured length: 8,in
